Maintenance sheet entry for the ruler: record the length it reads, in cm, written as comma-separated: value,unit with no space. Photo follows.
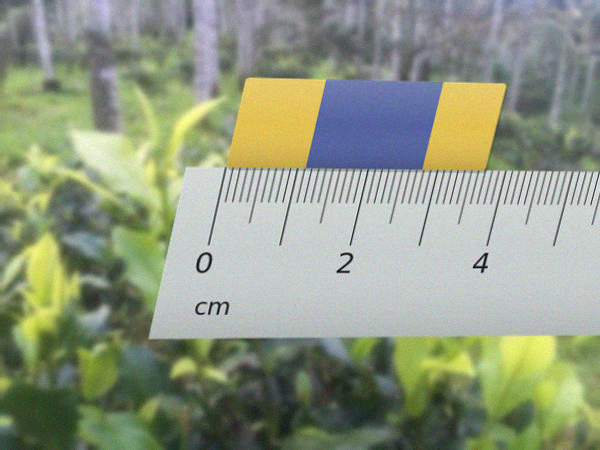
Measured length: 3.7,cm
